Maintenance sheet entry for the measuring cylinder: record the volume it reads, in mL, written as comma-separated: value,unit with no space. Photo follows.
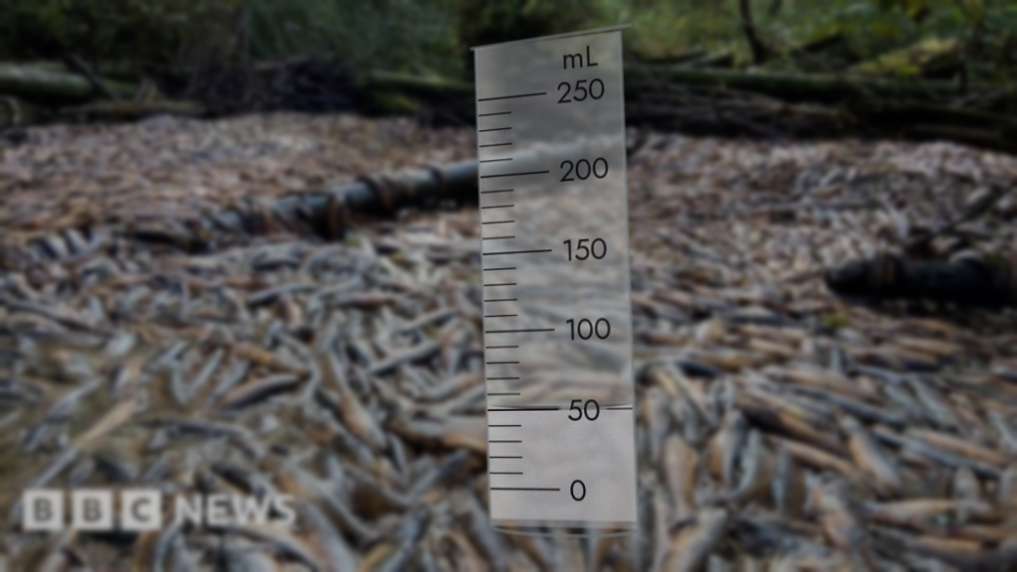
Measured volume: 50,mL
